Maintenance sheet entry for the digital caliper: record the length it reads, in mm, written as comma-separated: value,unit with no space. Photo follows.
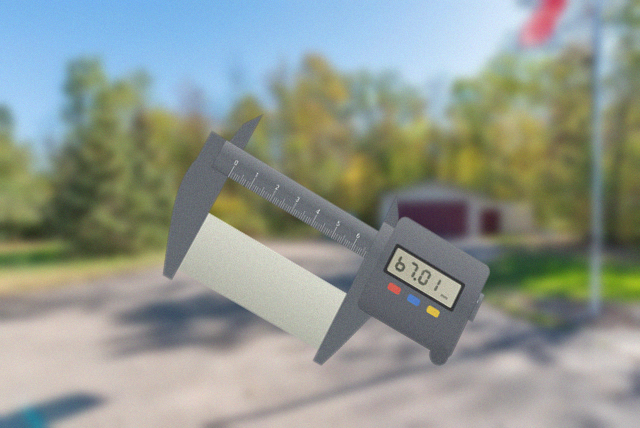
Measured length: 67.01,mm
